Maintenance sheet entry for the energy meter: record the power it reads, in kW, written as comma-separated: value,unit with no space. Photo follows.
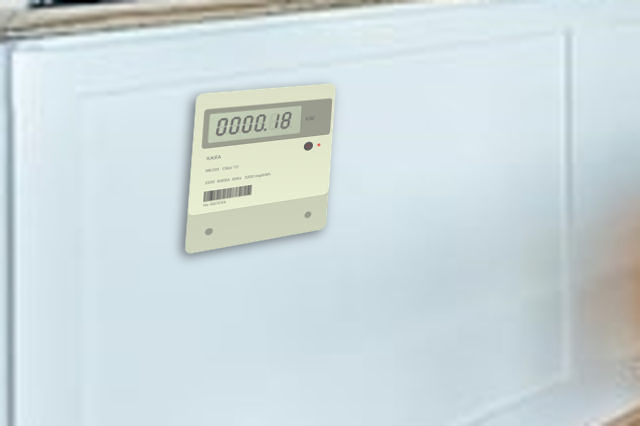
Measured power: 0.18,kW
